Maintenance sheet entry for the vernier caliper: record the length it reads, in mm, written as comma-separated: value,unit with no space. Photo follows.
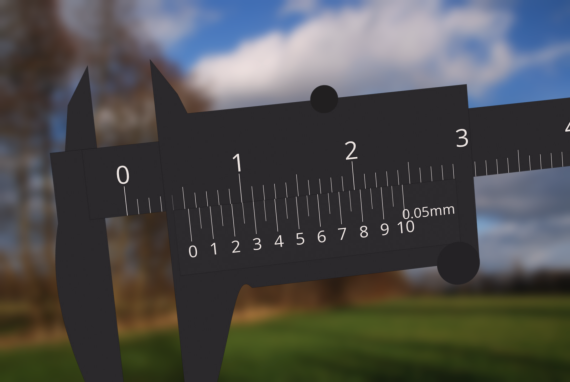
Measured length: 5.3,mm
